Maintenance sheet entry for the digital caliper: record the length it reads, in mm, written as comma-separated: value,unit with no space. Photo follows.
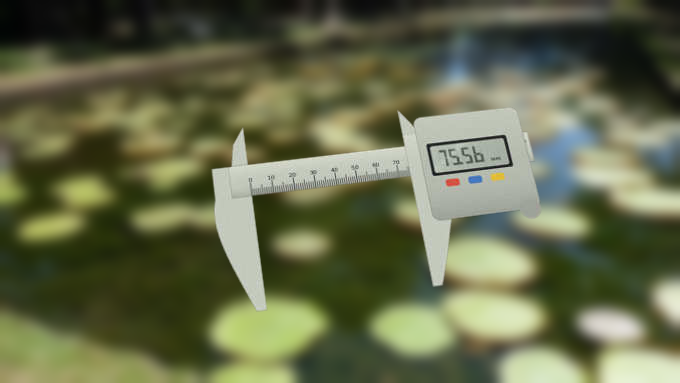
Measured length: 75.56,mm
